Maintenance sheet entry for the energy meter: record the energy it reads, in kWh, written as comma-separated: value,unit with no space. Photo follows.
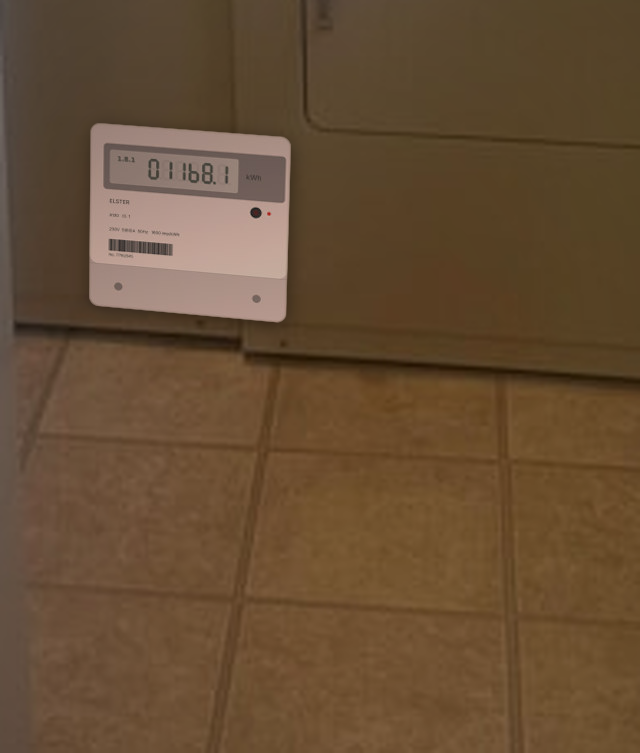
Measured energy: 1168.1,kWh
